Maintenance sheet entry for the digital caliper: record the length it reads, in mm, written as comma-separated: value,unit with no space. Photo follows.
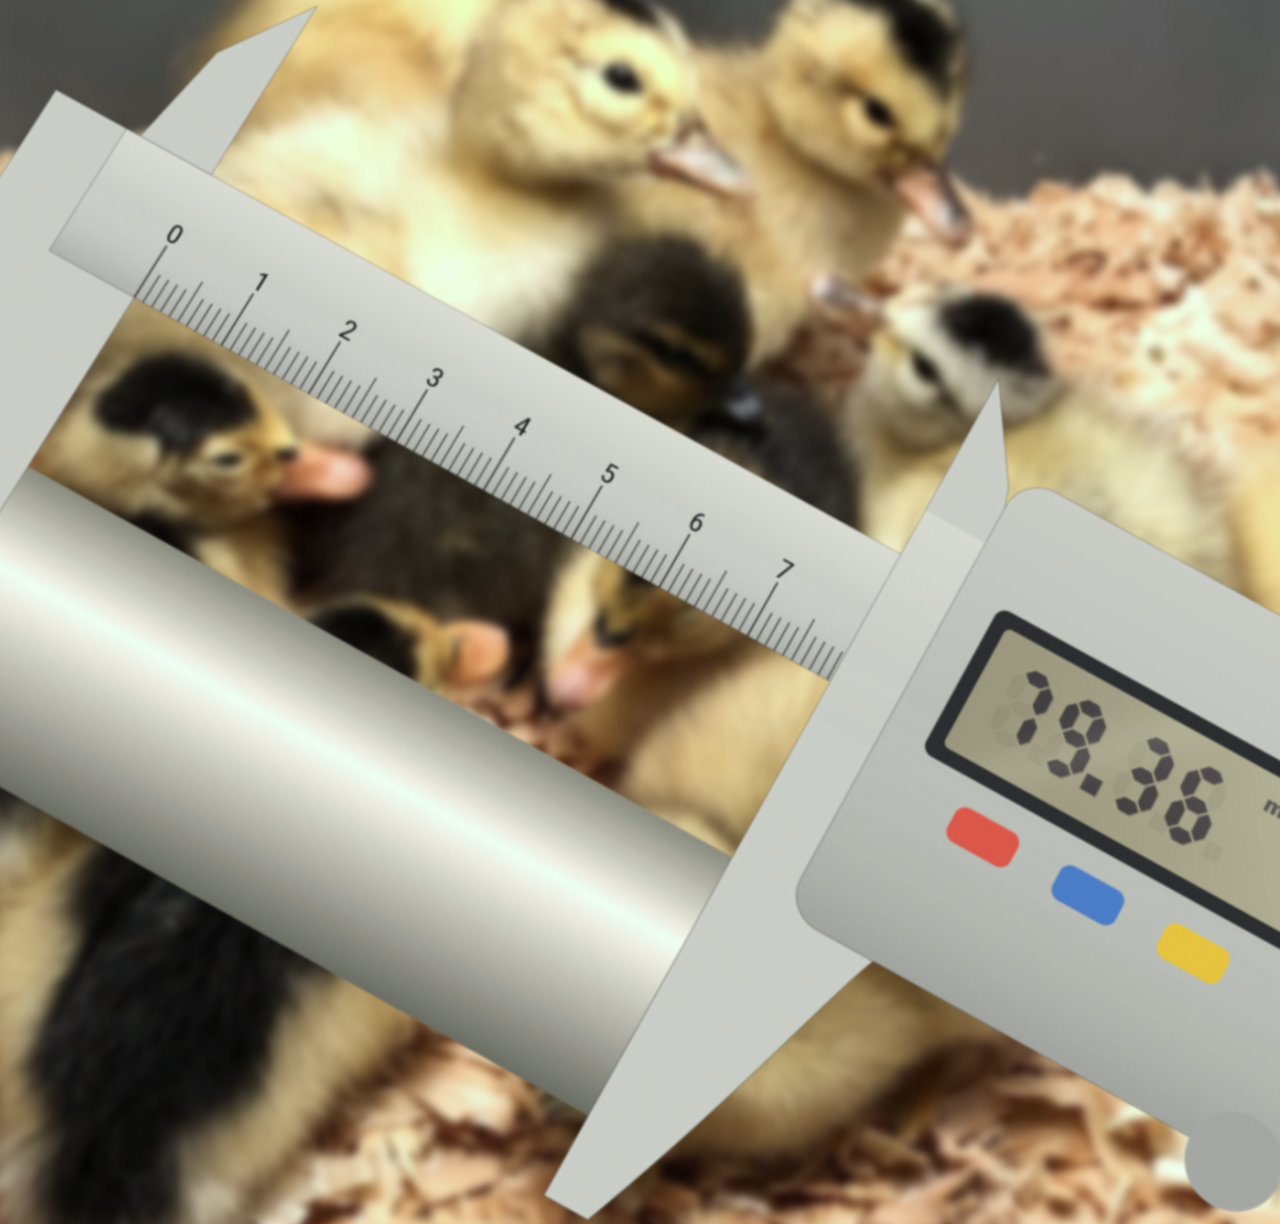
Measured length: 79.36,mm
